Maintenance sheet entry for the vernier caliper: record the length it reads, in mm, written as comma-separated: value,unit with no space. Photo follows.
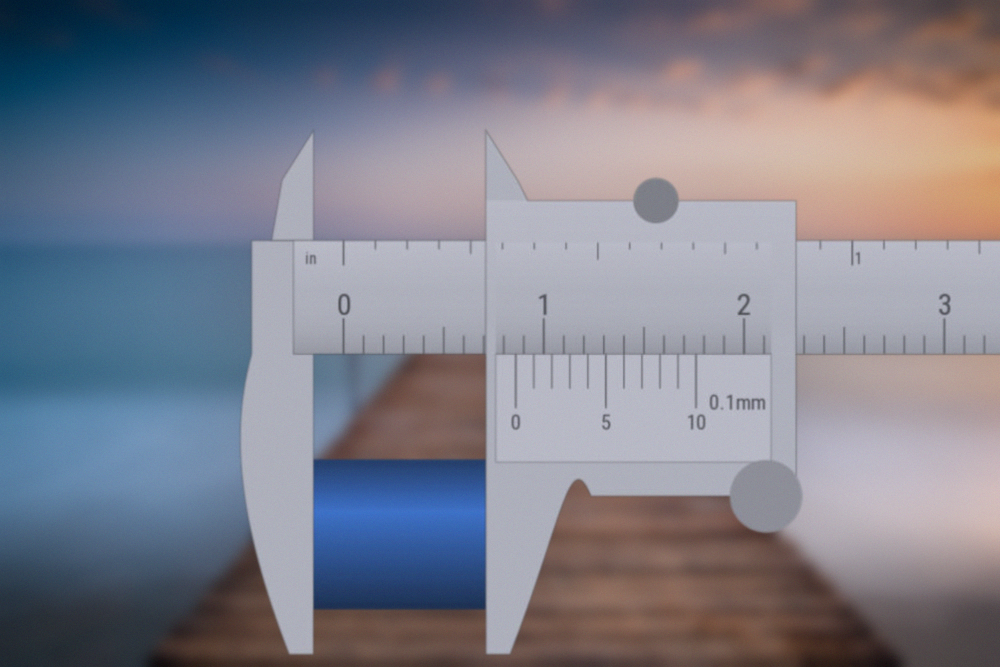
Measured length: 8.6,mm
